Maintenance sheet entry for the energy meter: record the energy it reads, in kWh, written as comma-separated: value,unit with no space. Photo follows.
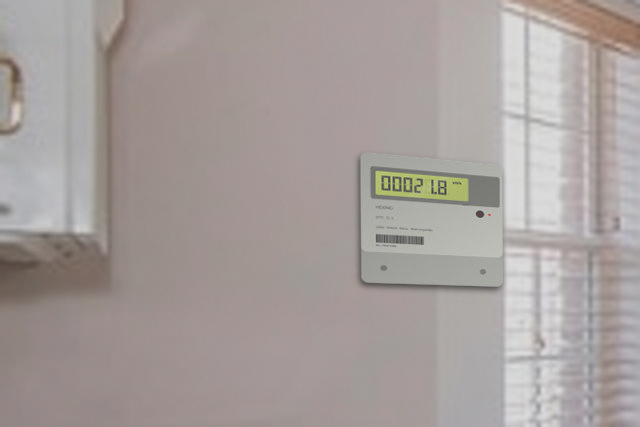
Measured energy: 21.8,kWh
